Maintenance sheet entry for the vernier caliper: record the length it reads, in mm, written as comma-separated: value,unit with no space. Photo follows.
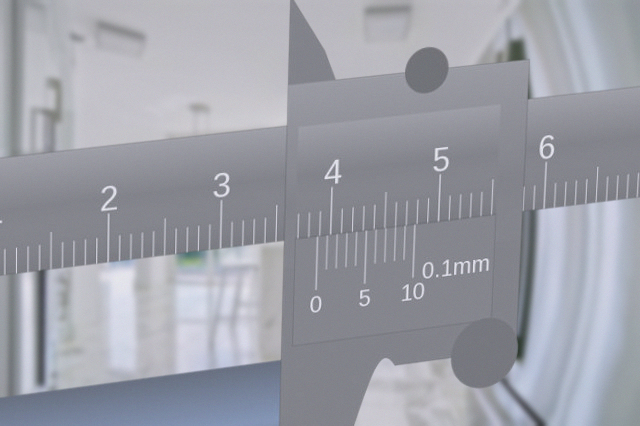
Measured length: 38.8,mm
